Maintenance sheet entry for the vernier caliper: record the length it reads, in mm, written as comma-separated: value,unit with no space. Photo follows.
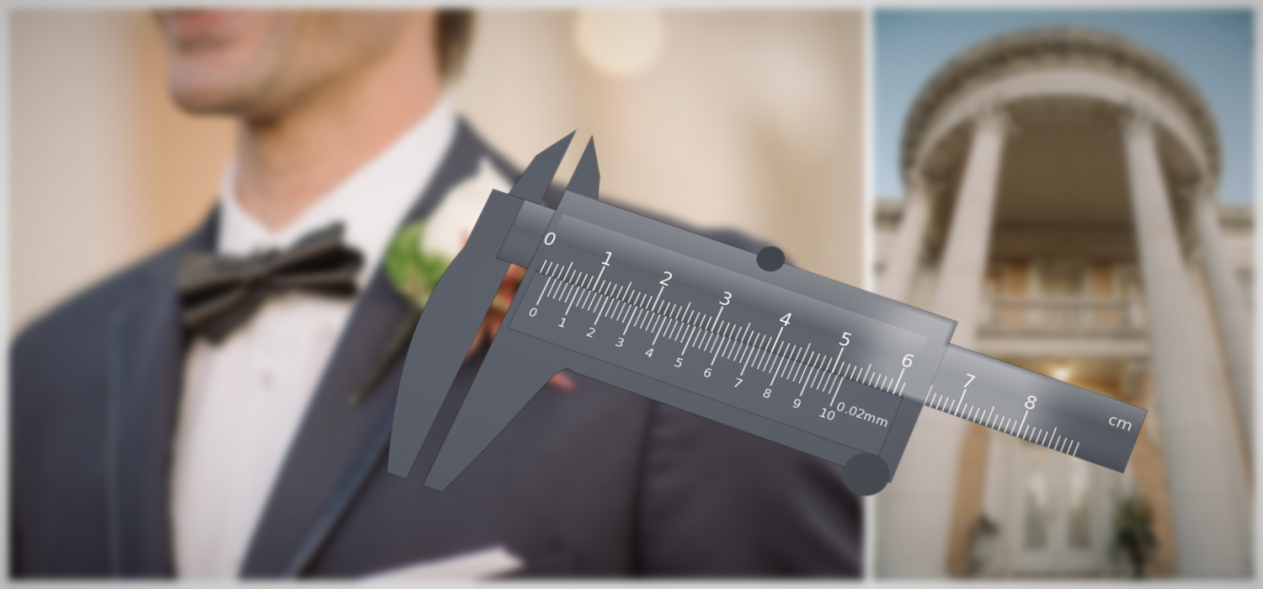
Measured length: 2.8,mm
